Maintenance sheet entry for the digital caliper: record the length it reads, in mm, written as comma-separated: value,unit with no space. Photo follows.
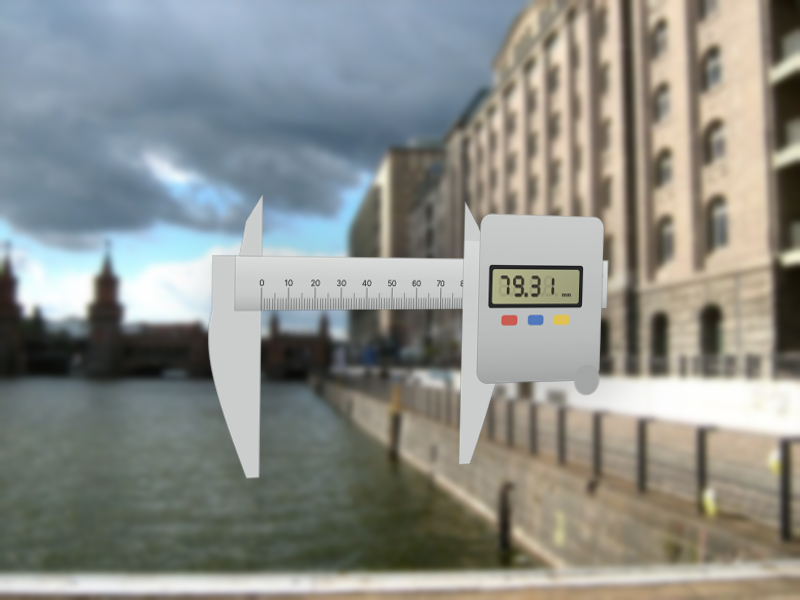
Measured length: 79.31,mm
